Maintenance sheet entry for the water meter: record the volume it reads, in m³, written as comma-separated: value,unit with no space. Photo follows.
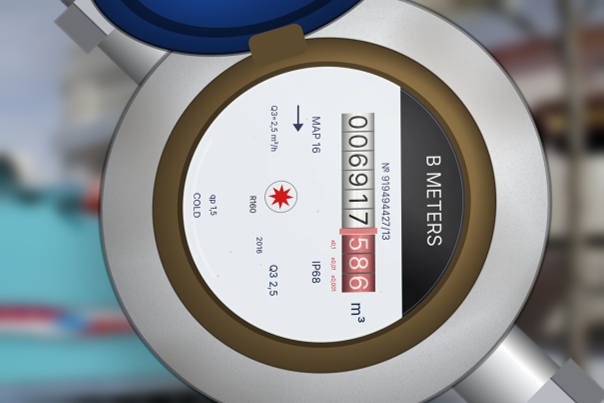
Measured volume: 6917.586,m³
